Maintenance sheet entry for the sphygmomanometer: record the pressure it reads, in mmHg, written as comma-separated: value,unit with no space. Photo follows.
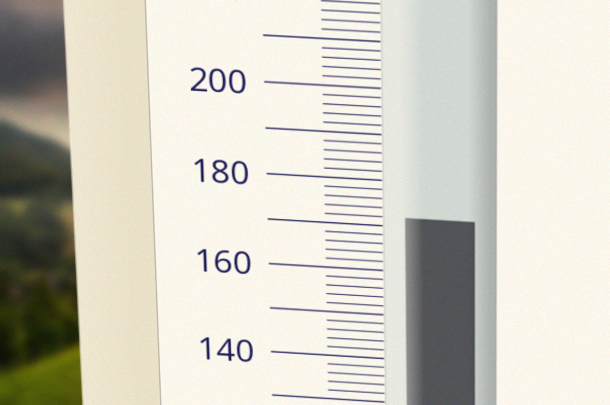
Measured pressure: 172,mmHg
